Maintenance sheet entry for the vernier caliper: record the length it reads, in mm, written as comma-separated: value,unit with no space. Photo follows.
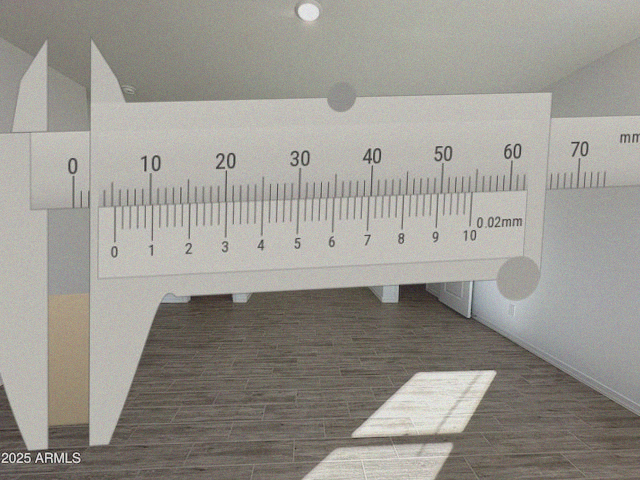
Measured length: 5.4,mm
